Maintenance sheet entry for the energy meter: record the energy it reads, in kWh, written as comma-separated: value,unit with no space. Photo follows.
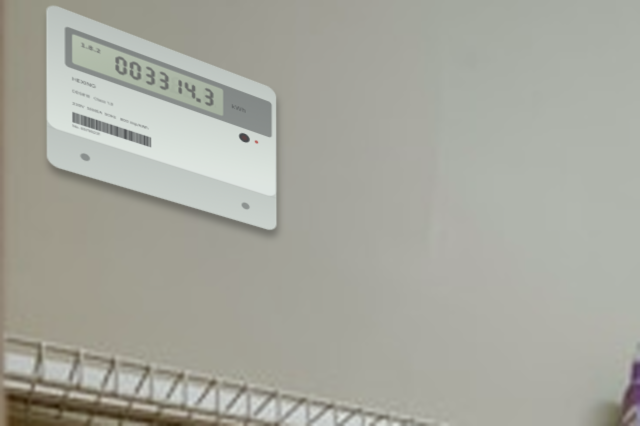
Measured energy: 3314.3,kWh
